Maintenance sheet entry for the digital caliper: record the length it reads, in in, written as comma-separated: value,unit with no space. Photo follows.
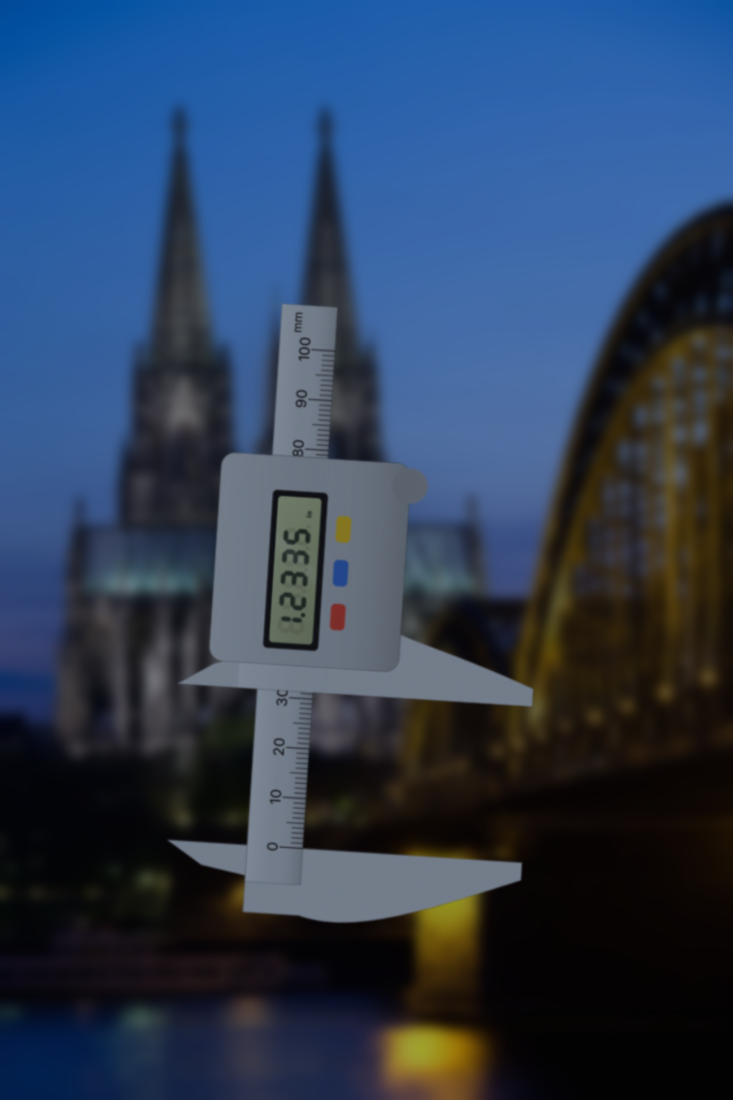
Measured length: 1.2335,in
